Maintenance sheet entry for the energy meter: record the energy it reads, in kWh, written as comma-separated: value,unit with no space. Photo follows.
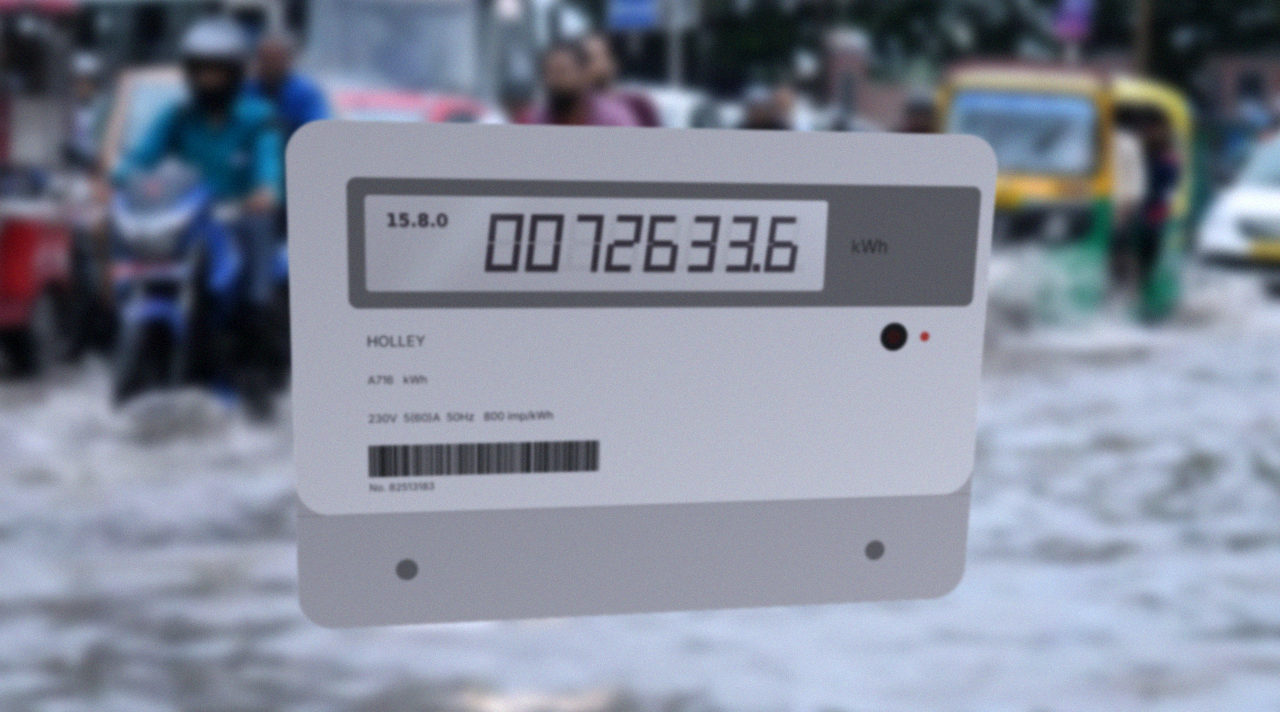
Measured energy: 72633.6,kWh
